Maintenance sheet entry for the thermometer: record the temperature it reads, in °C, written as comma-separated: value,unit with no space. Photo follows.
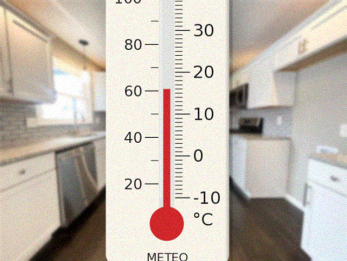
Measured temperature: 16,°C
